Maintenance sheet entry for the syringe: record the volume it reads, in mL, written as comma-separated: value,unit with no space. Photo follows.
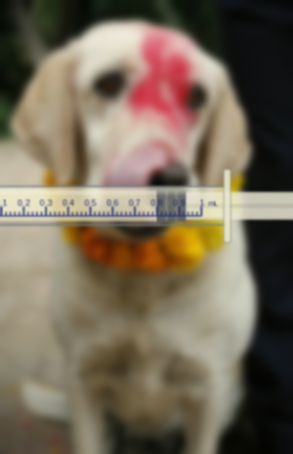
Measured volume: 0.8,mL
